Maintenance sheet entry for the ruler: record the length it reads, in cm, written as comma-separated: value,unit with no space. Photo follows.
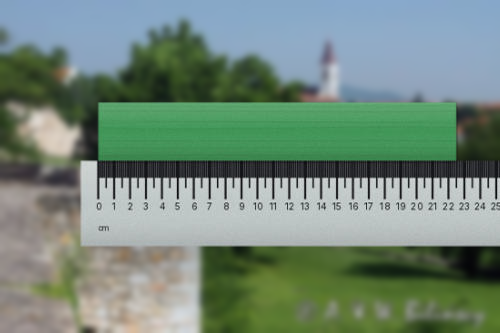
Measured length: 22.5,cm
